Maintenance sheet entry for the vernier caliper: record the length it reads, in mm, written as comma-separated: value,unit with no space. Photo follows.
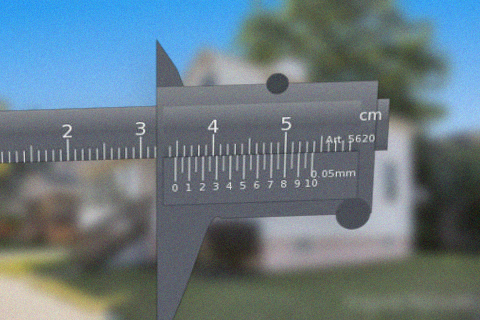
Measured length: 34.8,mm
